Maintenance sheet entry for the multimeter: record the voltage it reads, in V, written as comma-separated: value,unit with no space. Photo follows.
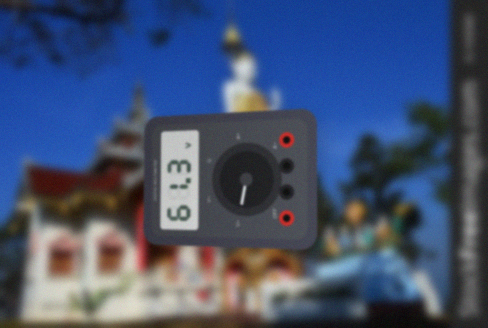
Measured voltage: 61.3,V
